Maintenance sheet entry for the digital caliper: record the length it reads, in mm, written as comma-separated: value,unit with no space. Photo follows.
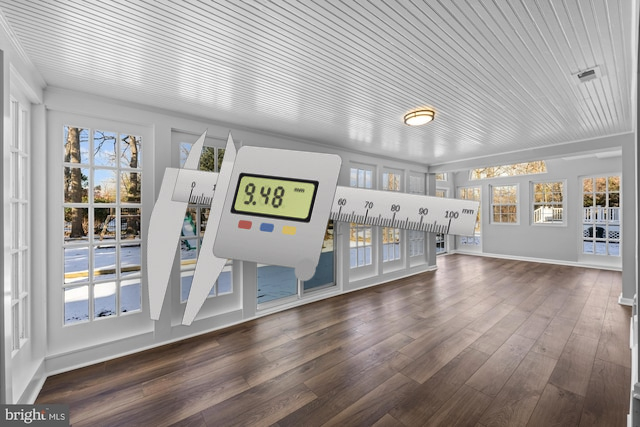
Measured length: 9.48,mm
